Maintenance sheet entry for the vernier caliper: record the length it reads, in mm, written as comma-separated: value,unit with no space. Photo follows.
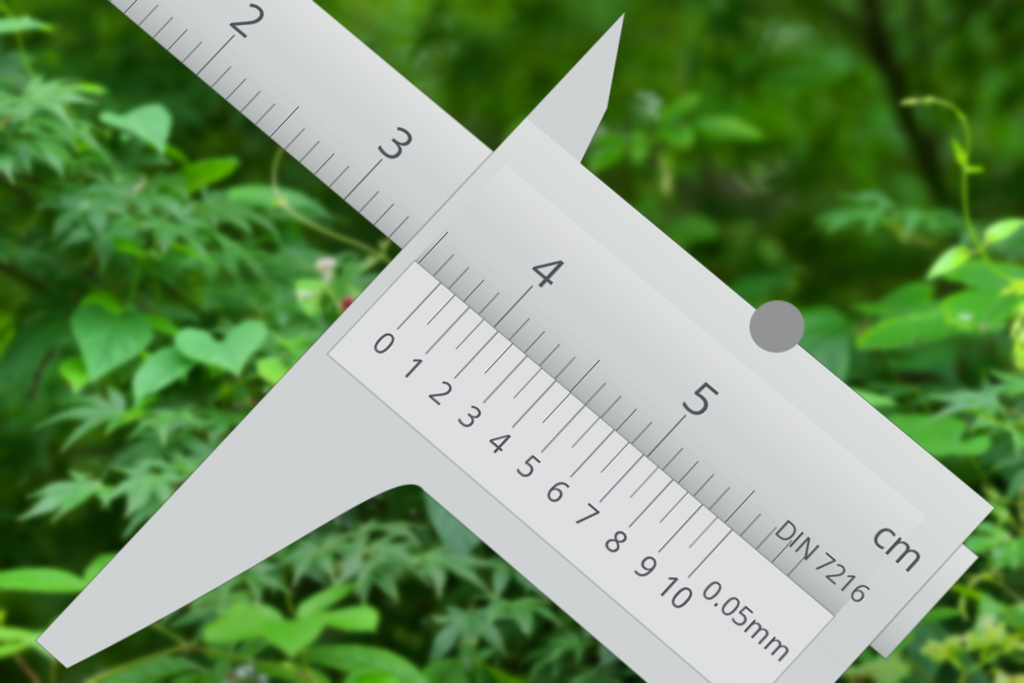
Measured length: 36.5,mm
